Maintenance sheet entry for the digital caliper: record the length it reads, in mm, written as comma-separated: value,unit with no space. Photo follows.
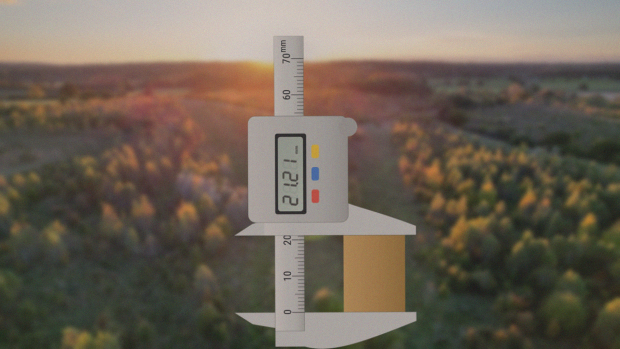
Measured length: 21.21,mm
